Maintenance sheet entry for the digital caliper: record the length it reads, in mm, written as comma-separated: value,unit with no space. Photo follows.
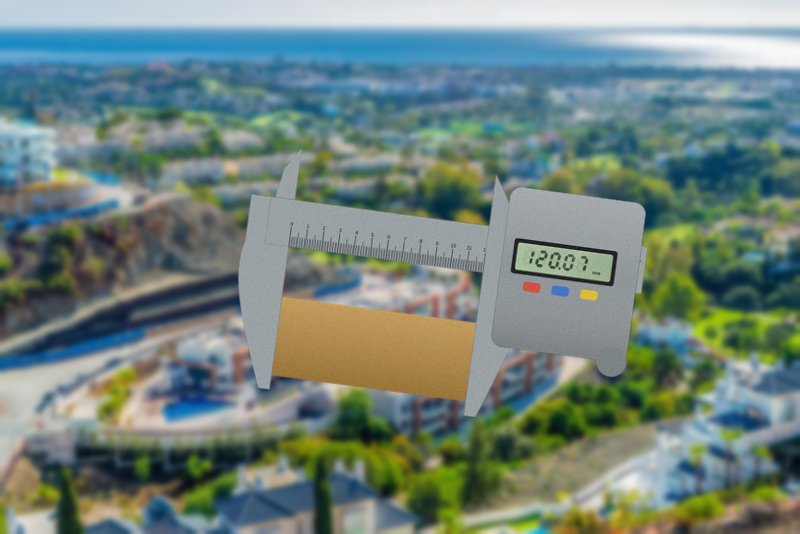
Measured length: 120.07,mm
